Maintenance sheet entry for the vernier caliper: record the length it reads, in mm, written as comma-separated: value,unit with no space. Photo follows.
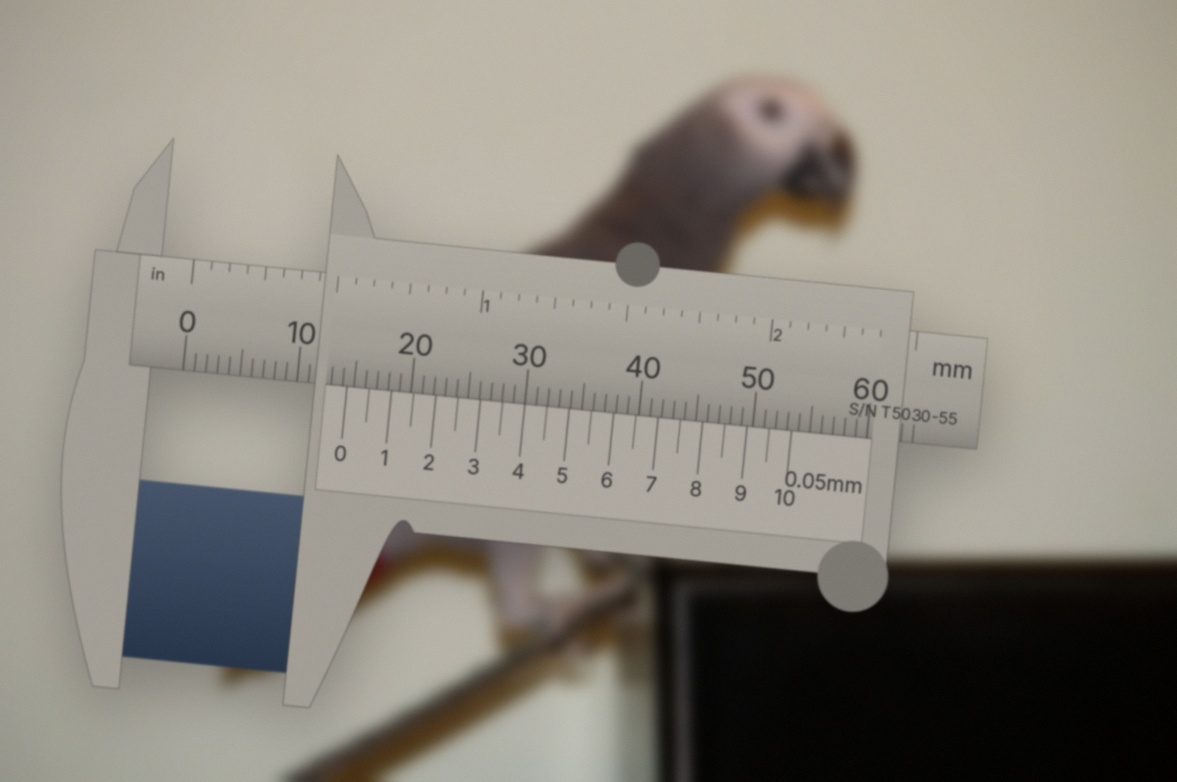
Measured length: 14.4,mm
